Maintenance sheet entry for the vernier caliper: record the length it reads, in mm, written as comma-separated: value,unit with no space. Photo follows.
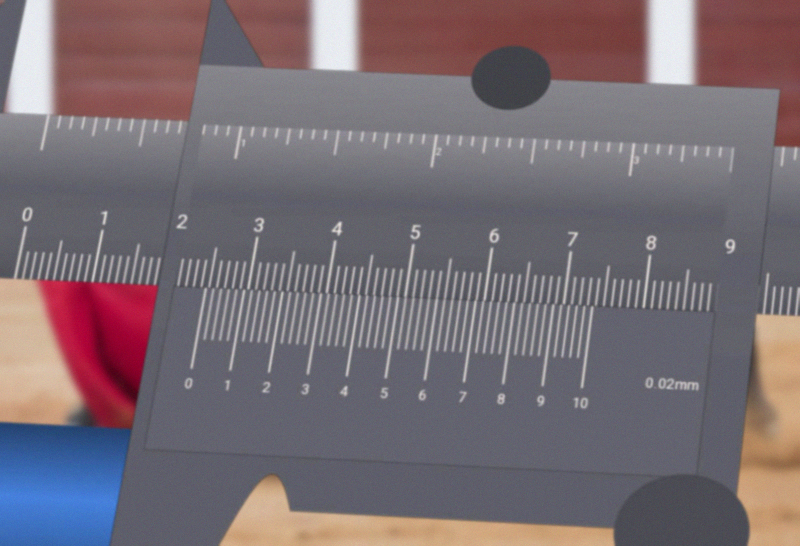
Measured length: 24.6,mm
